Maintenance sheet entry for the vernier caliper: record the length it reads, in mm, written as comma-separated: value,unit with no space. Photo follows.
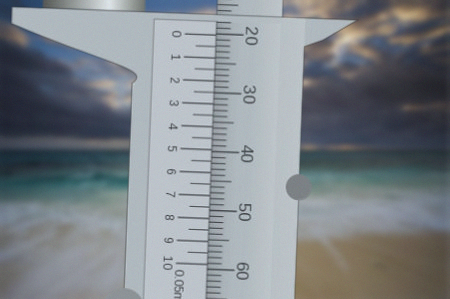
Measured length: 20.2,mm
